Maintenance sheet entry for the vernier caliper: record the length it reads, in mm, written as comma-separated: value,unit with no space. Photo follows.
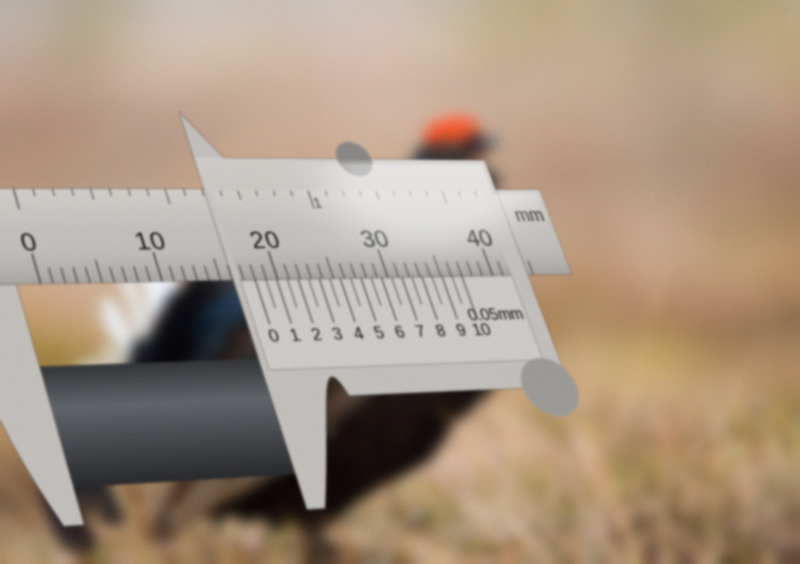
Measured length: 18.0,mm
